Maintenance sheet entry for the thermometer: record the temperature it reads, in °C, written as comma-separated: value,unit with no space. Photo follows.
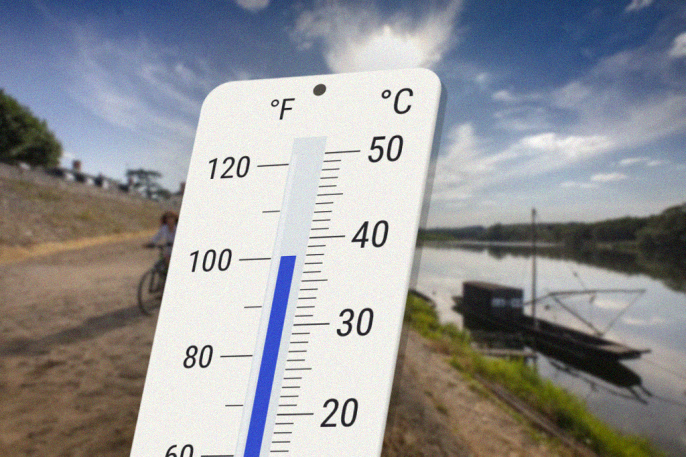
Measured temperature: 38,°C
